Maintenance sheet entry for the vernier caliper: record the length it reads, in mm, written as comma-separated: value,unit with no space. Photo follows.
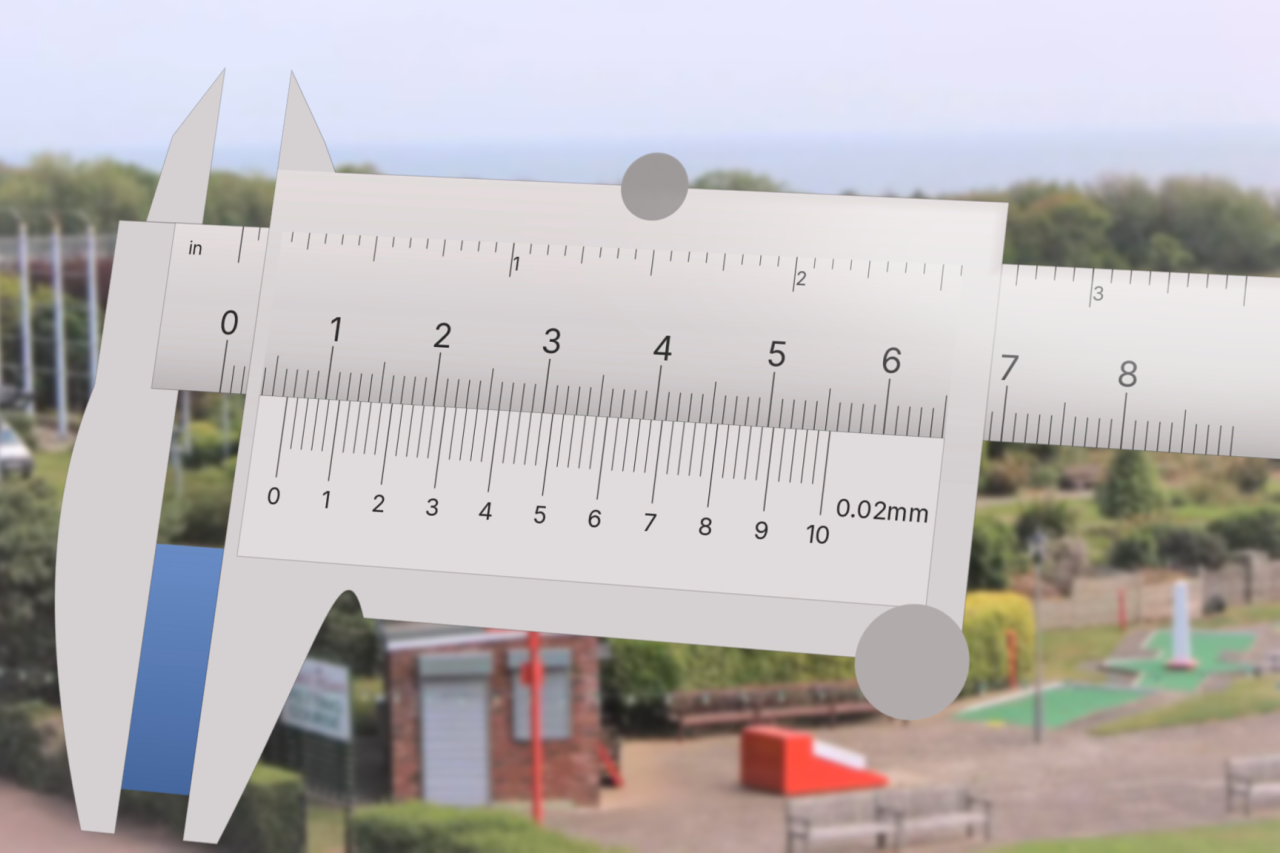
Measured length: 6.4,mm
